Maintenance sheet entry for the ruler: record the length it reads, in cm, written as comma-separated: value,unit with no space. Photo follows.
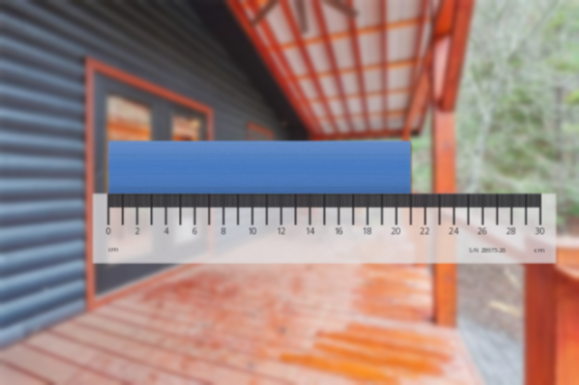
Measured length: 21,cm
